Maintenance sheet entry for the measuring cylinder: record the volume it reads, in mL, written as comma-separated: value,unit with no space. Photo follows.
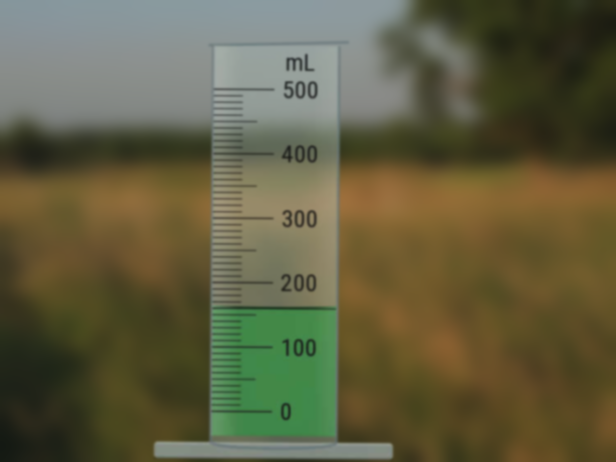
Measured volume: 160,mL
